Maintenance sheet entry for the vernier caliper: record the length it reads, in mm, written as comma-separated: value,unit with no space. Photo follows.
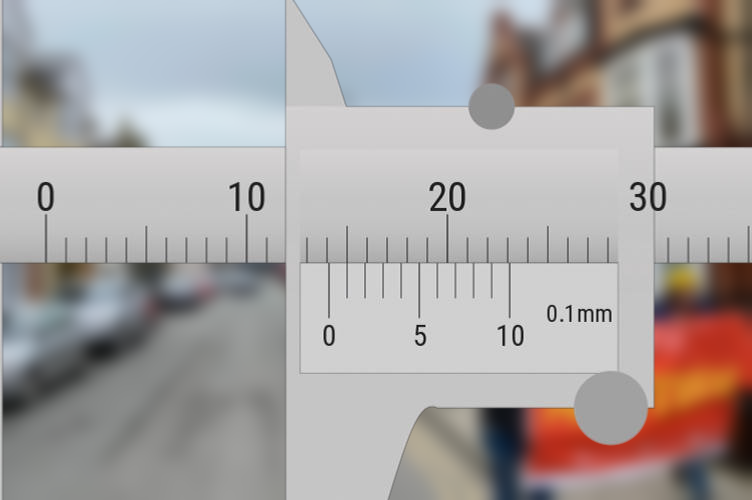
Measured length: 14.1,mm
